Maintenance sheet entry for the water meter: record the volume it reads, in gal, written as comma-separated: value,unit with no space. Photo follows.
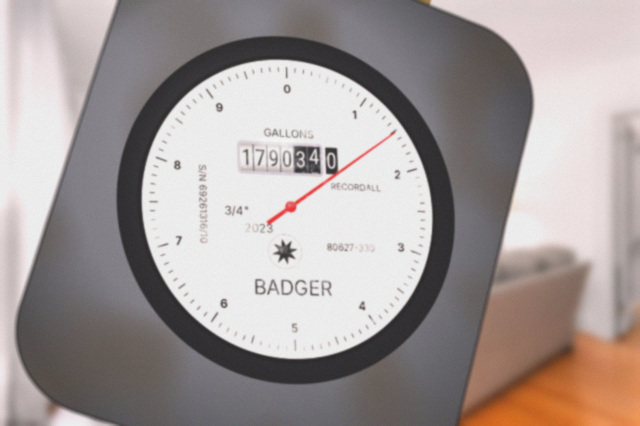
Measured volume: 1790341.5,gal
